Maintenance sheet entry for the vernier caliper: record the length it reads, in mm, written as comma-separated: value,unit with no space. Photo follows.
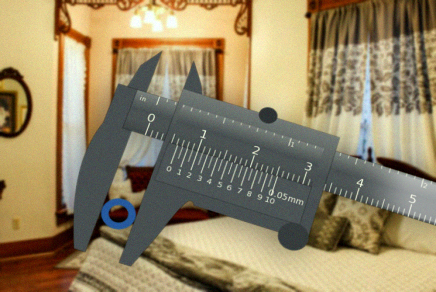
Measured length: 6.2,mm
